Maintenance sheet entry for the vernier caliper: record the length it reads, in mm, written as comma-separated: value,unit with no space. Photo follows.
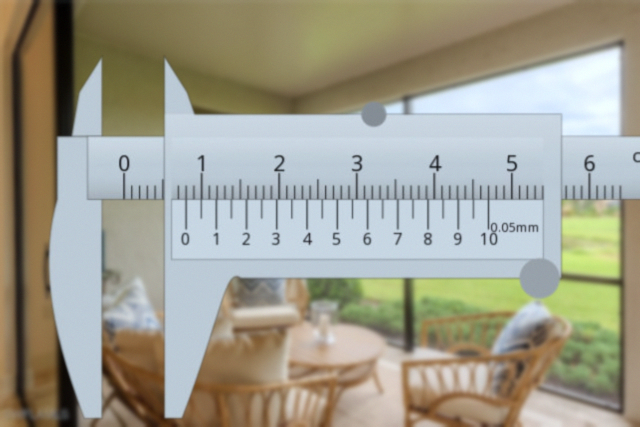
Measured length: 8.0,mm
